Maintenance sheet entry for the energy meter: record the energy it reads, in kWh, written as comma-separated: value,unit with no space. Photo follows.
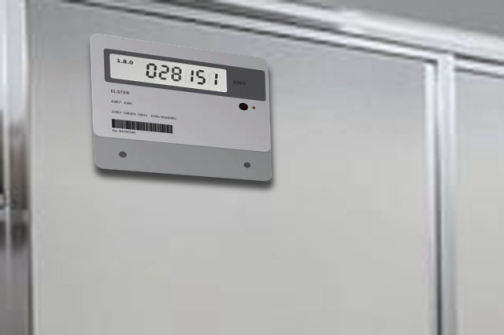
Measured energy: 28151,kWh
